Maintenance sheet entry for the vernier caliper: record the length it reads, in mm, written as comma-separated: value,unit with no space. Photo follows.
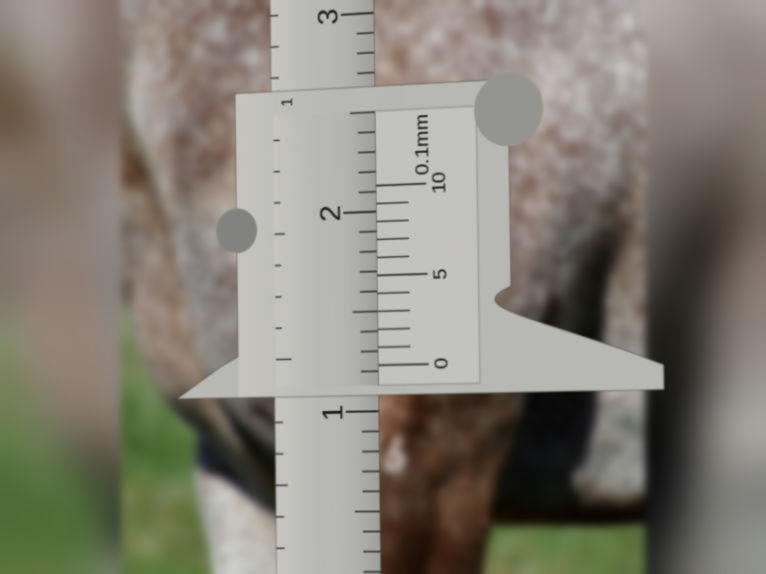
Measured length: 12.3,mm
